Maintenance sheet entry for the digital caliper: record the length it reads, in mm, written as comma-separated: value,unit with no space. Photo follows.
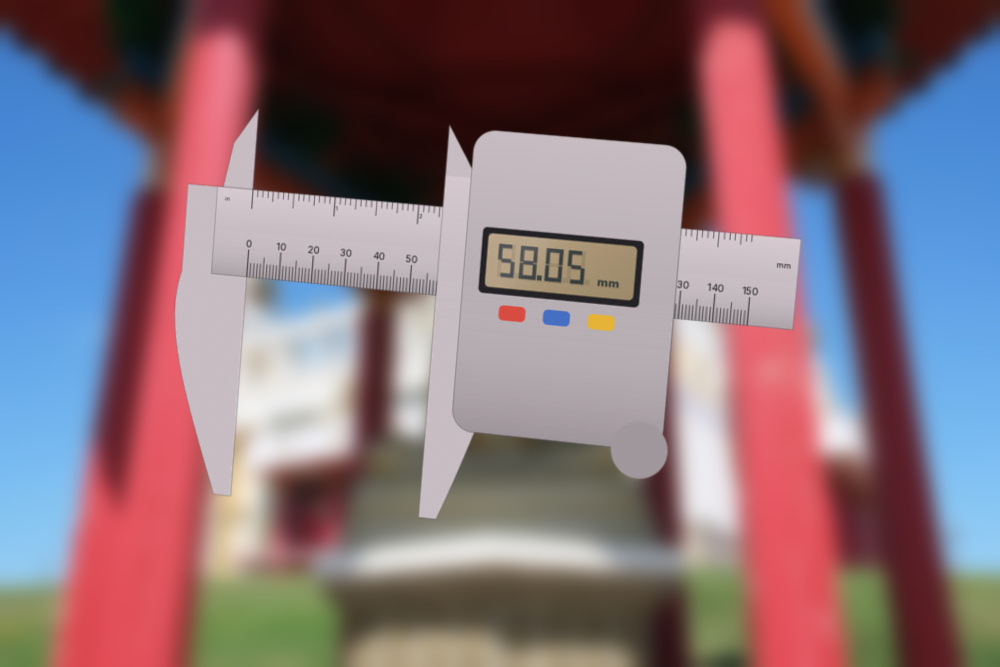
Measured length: 58.05,mm
